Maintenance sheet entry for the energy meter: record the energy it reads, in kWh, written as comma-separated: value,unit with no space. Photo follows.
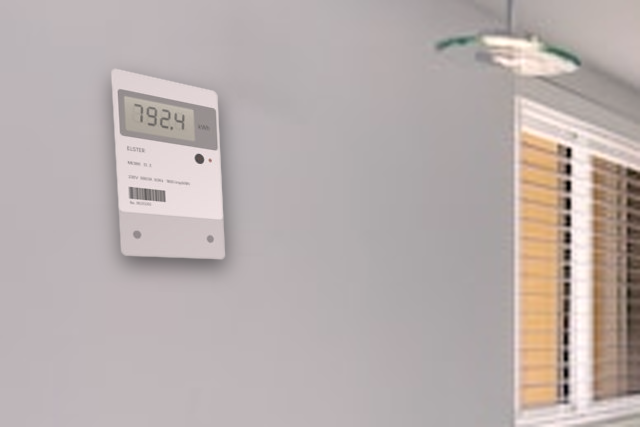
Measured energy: 792.4,kWh
